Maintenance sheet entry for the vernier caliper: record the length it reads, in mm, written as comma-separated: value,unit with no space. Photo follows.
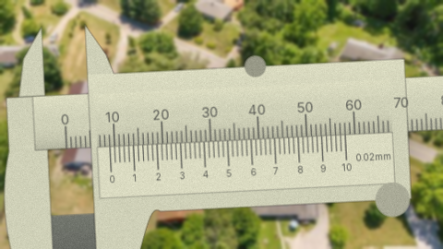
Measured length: 9.0,mm
